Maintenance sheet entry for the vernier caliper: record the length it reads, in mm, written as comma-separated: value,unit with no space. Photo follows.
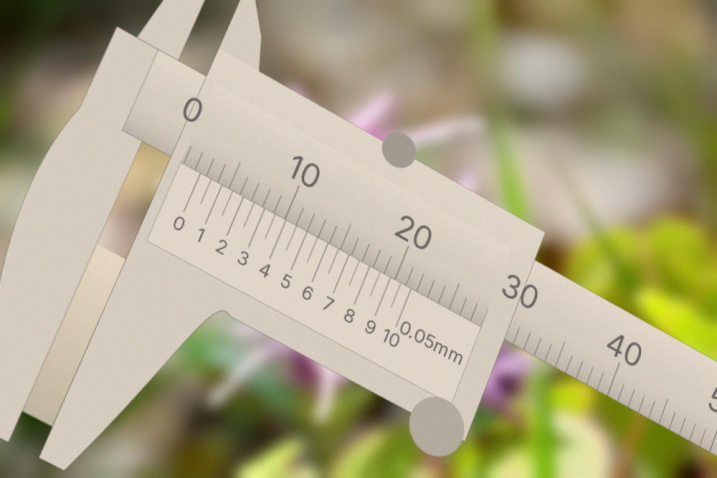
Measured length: 2.5,mm
